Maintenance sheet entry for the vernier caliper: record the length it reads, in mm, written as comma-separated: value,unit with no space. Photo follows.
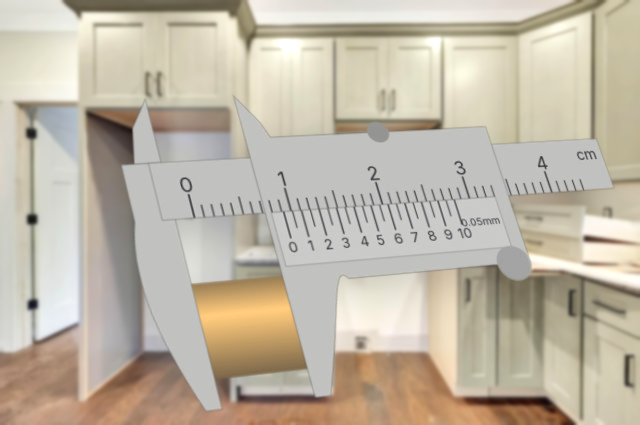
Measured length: 9.2,mm
